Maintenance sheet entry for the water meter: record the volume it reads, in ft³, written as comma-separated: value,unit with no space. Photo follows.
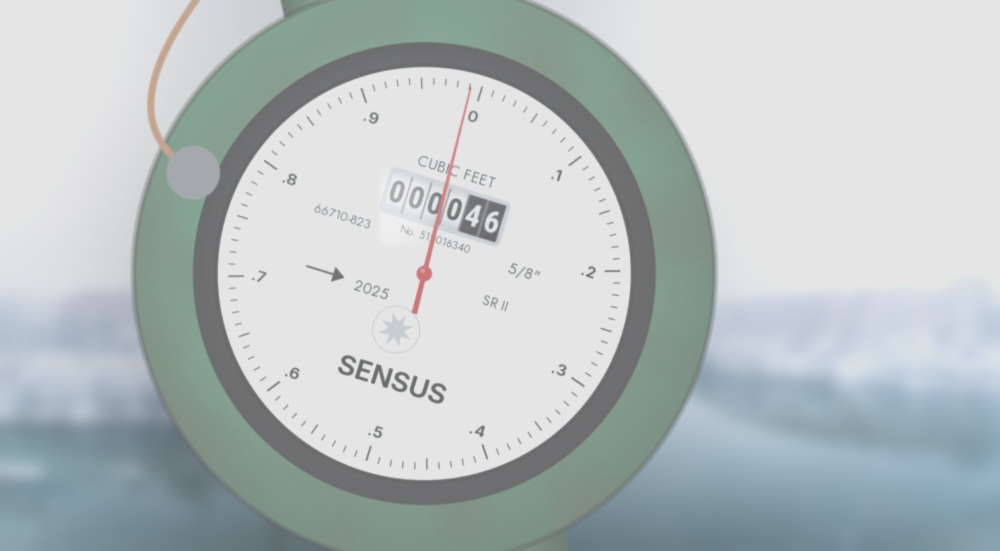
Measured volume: 45.99,ft³
